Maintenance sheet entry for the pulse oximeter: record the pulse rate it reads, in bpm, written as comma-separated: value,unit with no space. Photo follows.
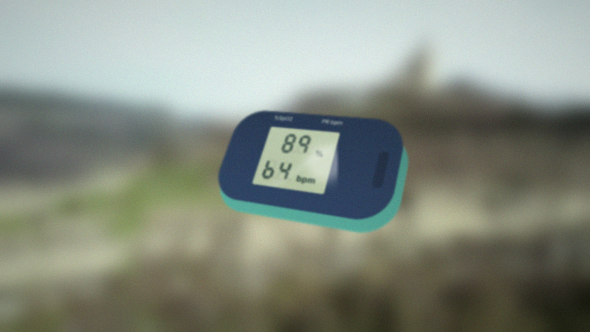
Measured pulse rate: 64,bpm
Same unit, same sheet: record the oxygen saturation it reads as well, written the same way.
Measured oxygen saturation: 89,%
